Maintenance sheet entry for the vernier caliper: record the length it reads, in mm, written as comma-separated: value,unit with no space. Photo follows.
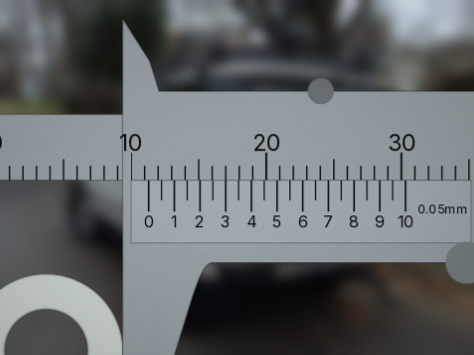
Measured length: 11.3,mm
